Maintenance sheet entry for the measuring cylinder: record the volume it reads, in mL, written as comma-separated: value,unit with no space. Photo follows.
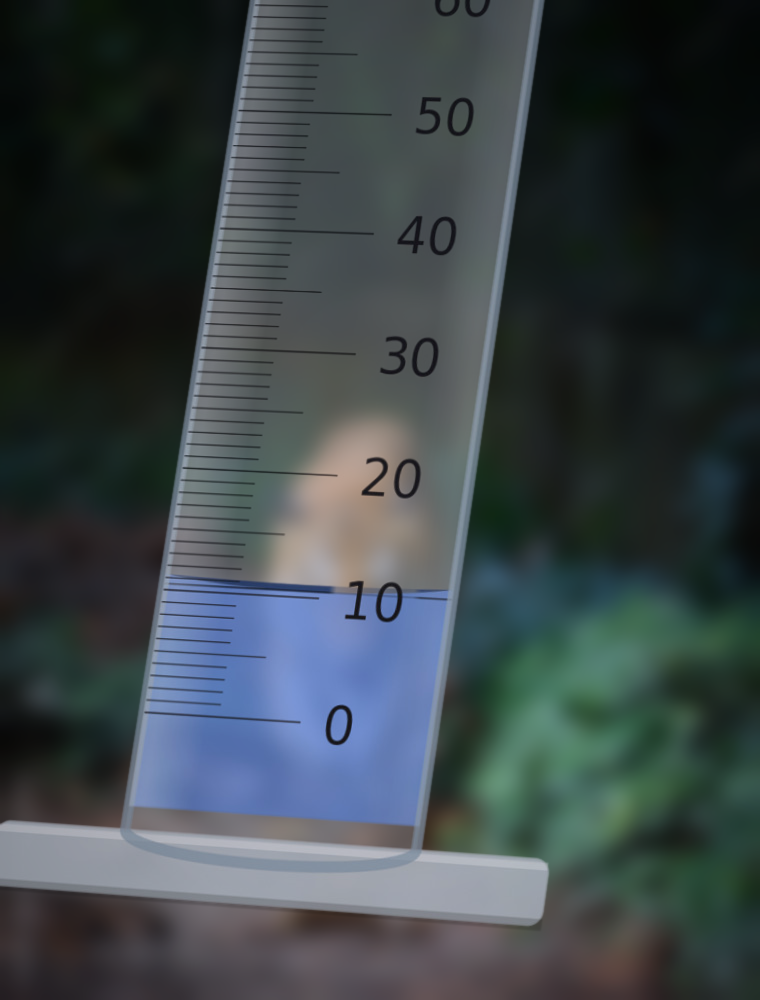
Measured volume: 10.5,mL
